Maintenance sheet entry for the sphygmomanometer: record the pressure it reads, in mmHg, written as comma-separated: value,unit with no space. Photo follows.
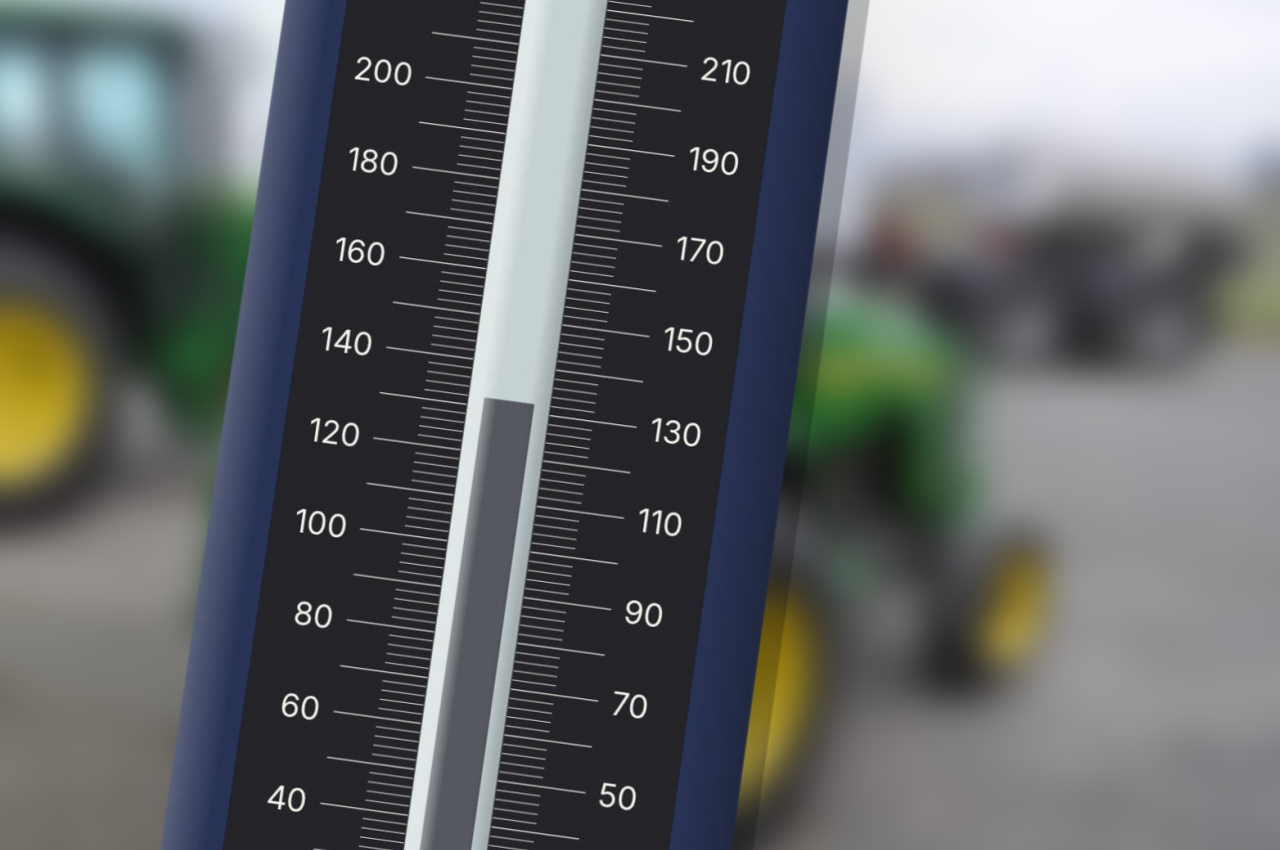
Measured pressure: 132,mmHg
